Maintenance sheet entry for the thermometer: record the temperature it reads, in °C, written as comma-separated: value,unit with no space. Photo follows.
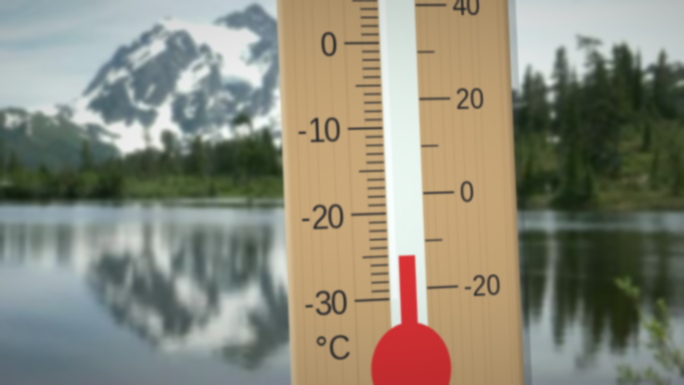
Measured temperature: -25,°C
